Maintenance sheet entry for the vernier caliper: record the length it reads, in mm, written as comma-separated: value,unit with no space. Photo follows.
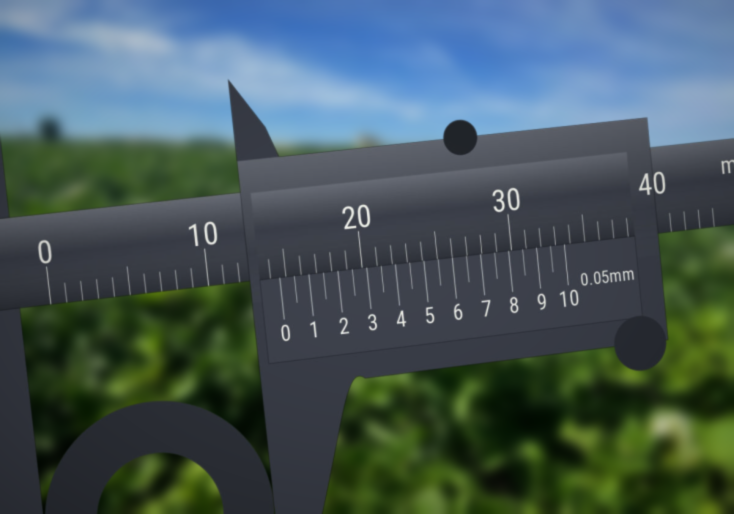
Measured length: 14.6,mm
